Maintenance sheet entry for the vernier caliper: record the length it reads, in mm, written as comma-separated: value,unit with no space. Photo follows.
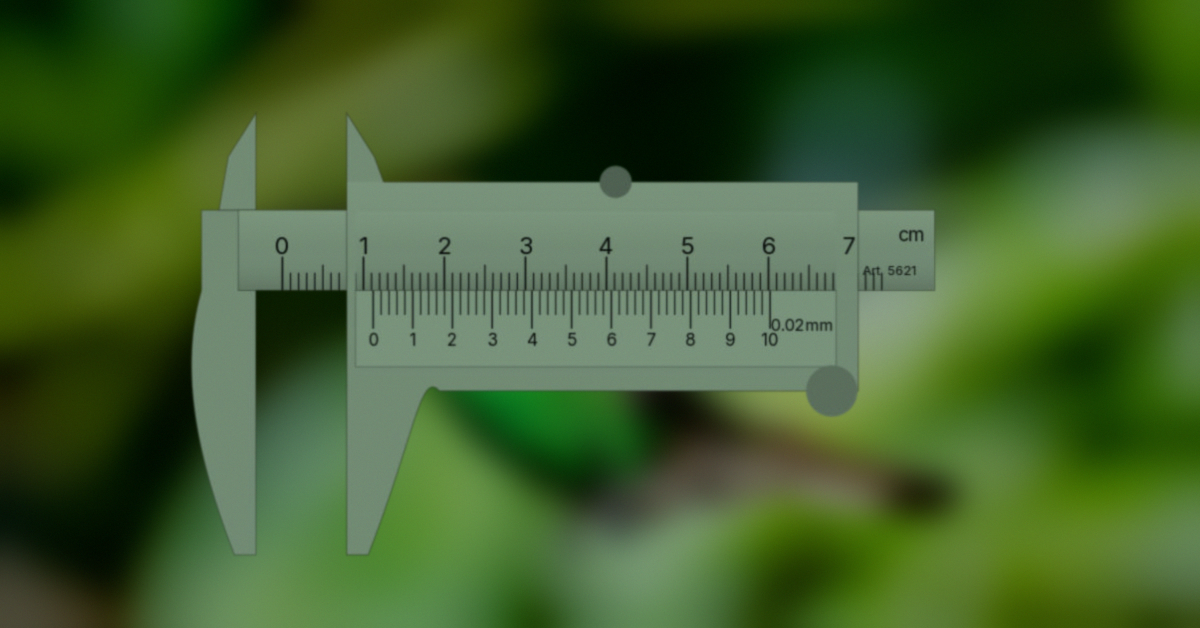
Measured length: 11.2,mm
